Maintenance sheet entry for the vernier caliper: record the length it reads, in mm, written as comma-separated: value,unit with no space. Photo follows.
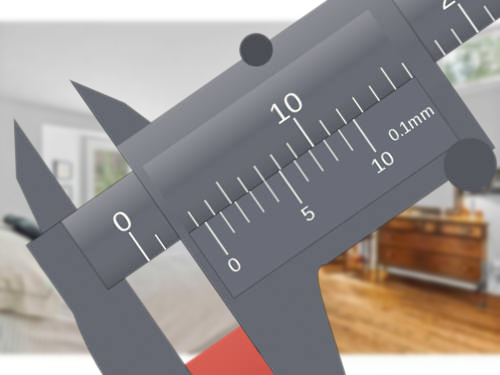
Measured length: 3.4,mm
